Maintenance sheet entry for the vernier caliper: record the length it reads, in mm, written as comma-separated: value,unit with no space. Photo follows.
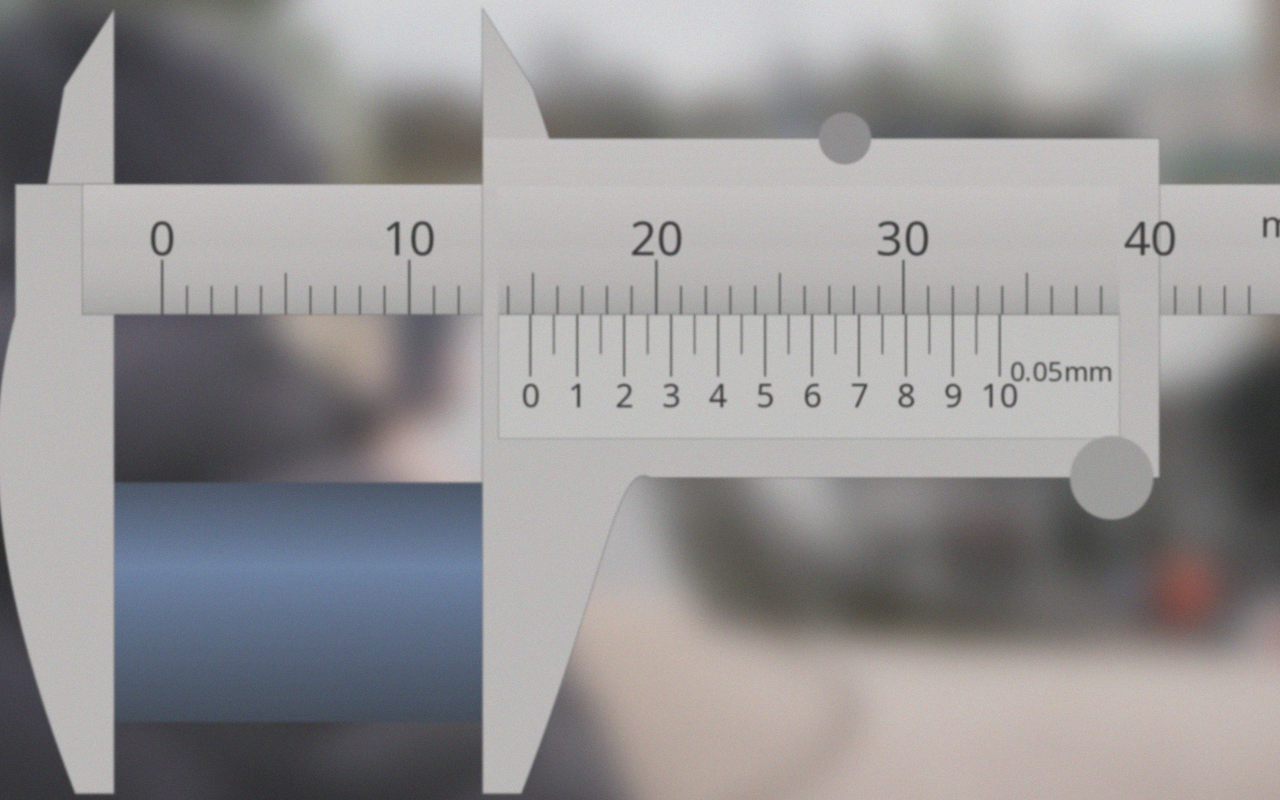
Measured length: 14.9,mm
